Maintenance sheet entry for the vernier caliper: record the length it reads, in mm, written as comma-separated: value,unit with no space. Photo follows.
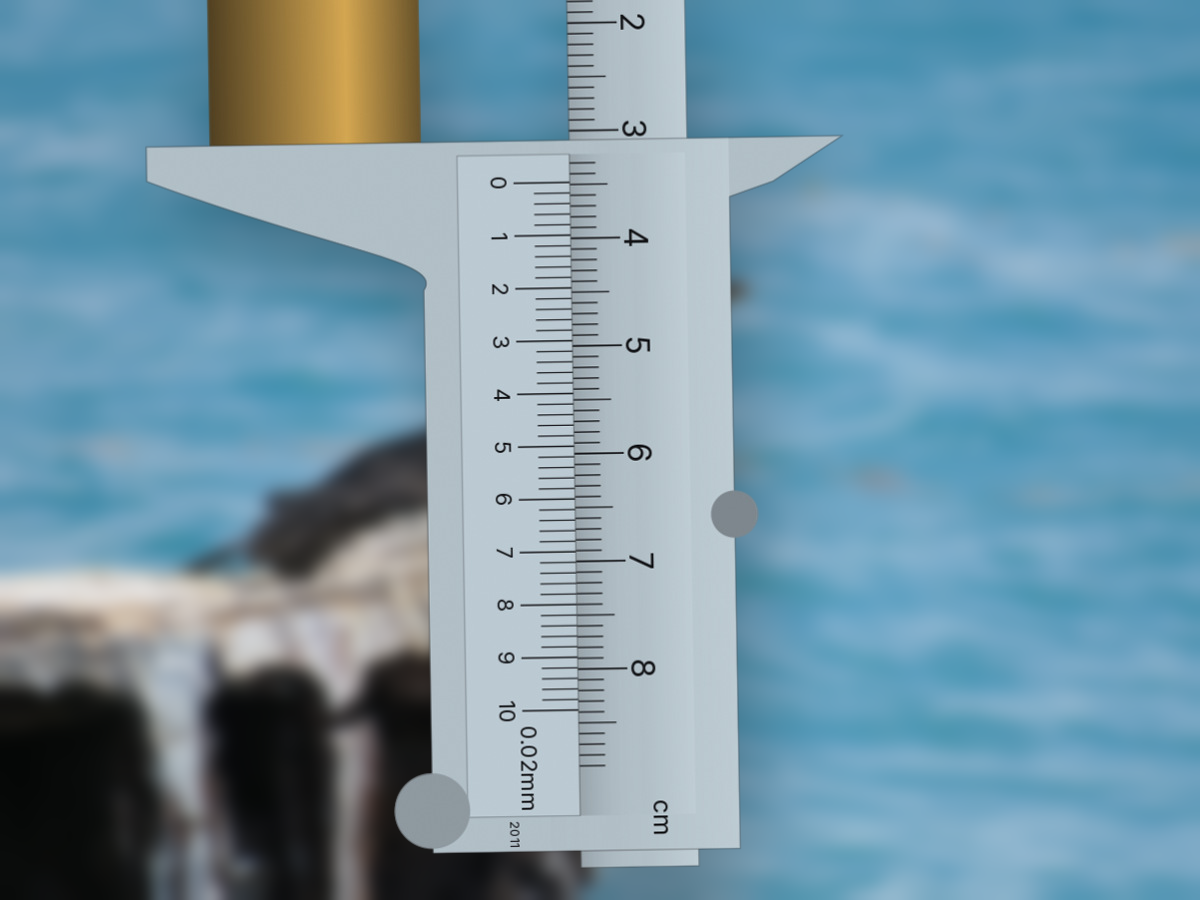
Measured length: 34.8,mm
